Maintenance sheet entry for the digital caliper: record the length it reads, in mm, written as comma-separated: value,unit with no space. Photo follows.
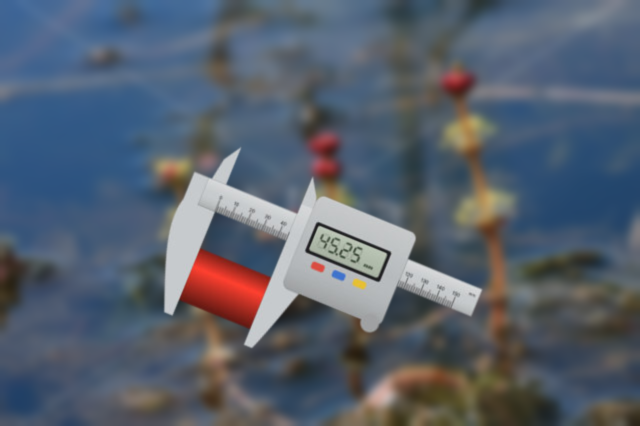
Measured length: 45.25,mm
